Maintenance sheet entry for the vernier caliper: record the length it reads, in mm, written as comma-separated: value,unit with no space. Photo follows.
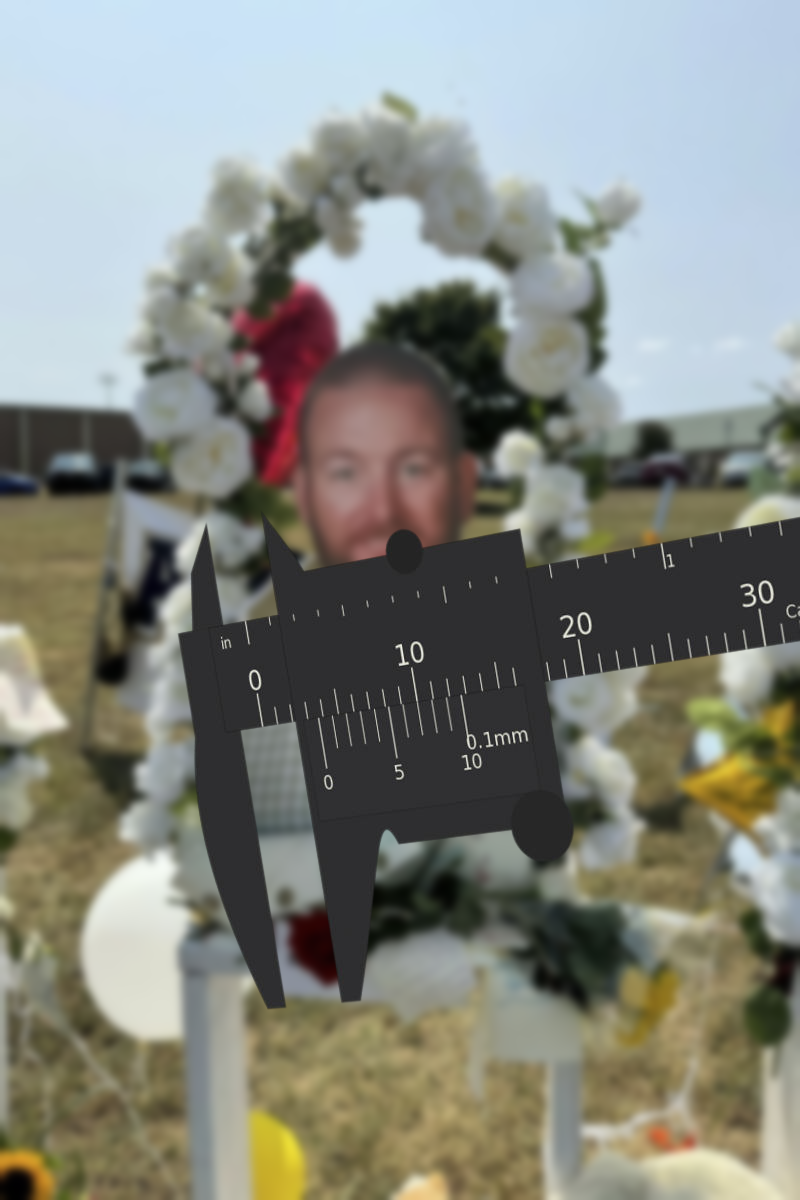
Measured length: 3.7,mm
